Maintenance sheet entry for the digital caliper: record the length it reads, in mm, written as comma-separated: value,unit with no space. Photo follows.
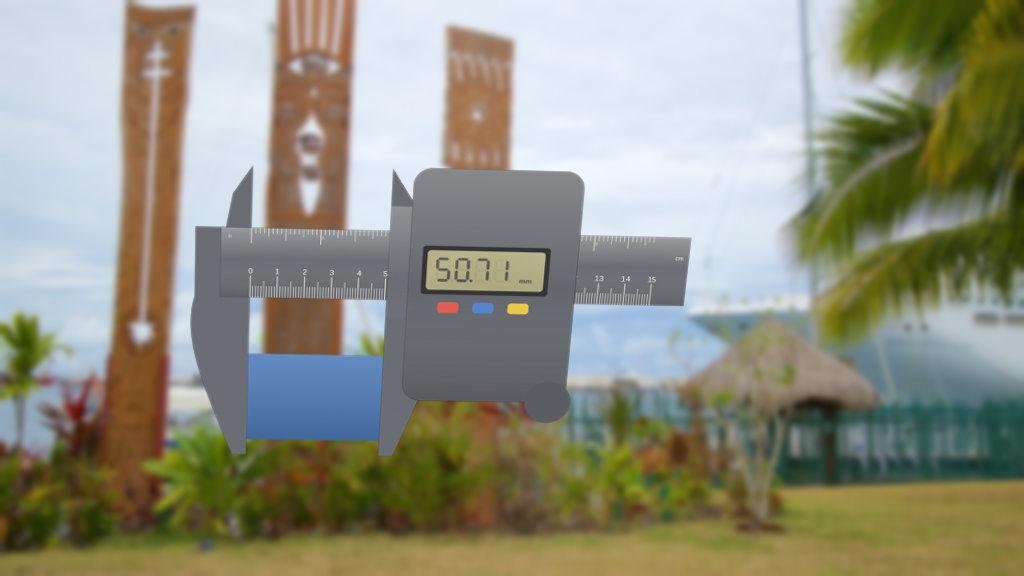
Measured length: 50.71,mm
